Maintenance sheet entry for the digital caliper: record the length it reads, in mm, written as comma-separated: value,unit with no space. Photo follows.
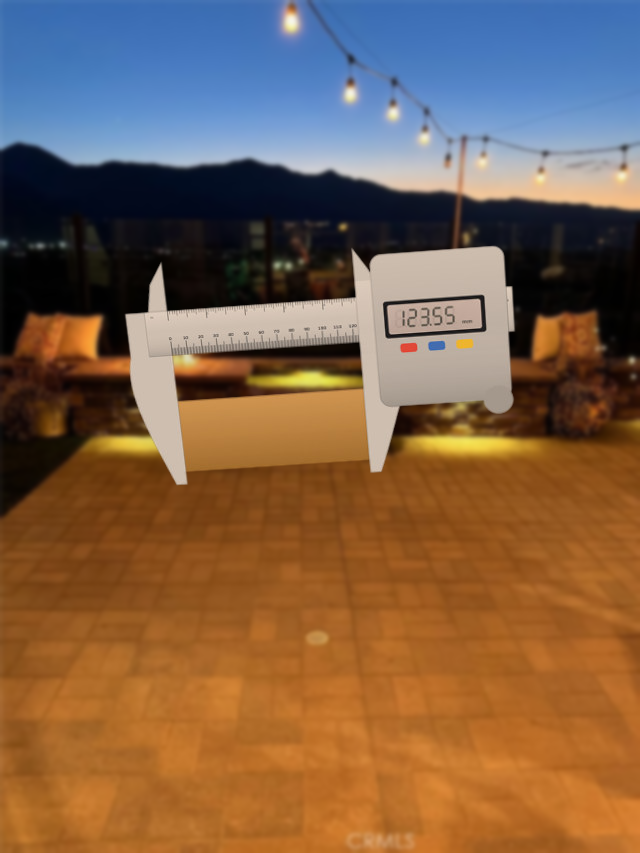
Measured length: 123.55,mm
